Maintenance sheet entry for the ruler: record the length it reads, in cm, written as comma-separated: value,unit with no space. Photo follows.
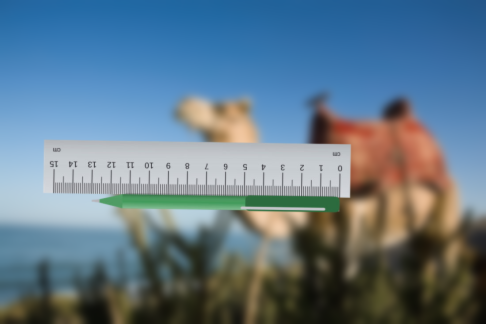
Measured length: 13,cm
